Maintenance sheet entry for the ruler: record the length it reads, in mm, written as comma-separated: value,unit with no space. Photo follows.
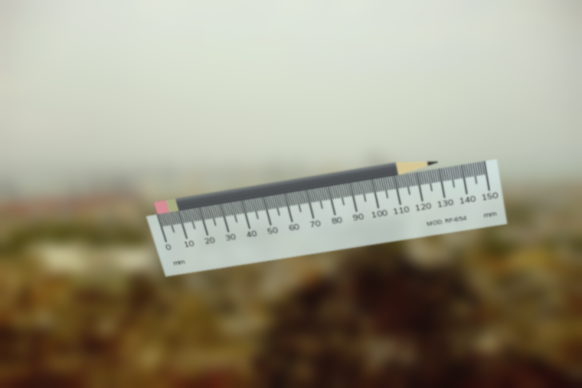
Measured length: 130,mm
